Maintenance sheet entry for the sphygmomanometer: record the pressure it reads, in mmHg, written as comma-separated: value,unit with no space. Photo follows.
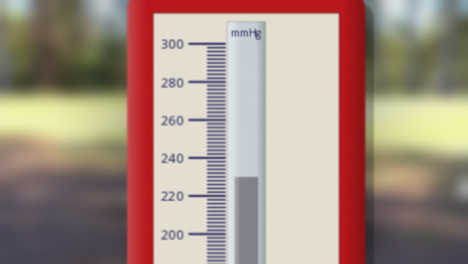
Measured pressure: 230,mmHg
